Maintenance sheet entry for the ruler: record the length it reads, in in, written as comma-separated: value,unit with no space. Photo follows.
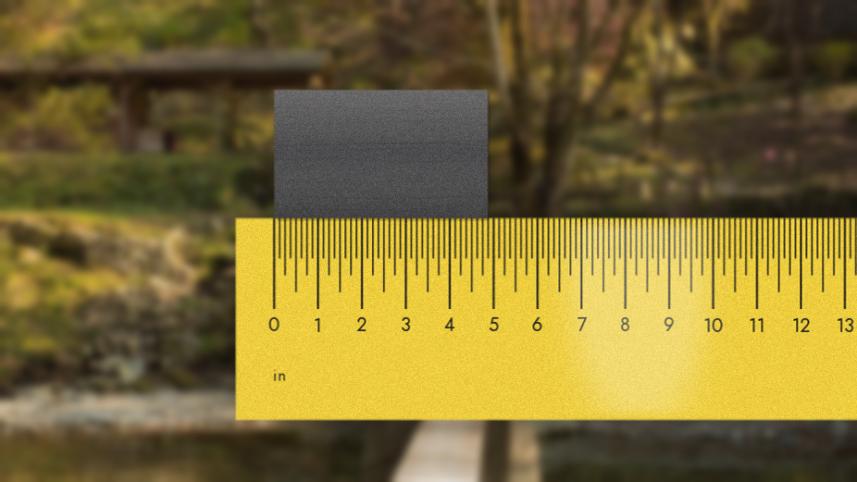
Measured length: 4.875,in
